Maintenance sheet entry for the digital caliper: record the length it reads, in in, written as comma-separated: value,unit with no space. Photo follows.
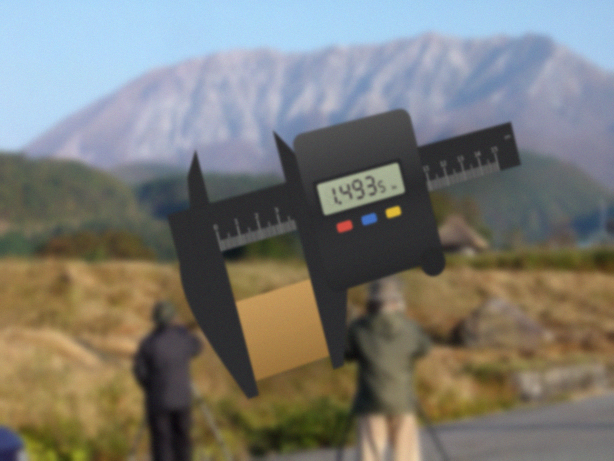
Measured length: 1.4935,in
